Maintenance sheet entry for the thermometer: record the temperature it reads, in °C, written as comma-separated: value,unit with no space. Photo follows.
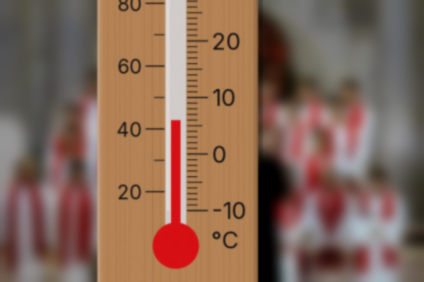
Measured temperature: 6,°C
